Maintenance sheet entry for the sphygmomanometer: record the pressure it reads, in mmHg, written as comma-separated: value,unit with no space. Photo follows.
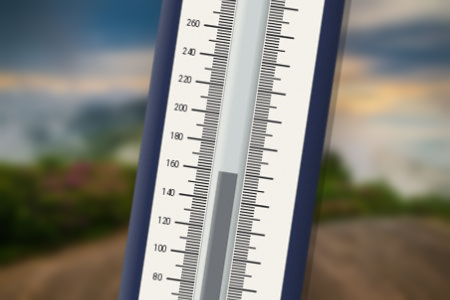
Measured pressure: 160,mmHg
